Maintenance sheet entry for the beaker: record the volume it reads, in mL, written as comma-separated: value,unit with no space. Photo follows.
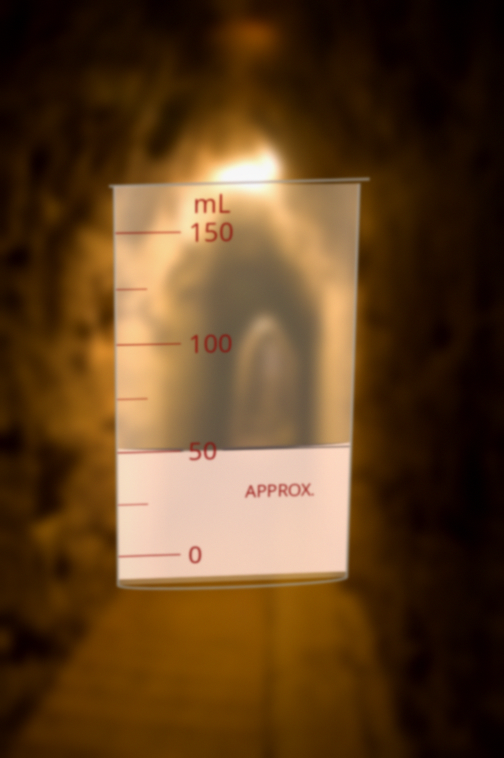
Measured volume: 50,mL
